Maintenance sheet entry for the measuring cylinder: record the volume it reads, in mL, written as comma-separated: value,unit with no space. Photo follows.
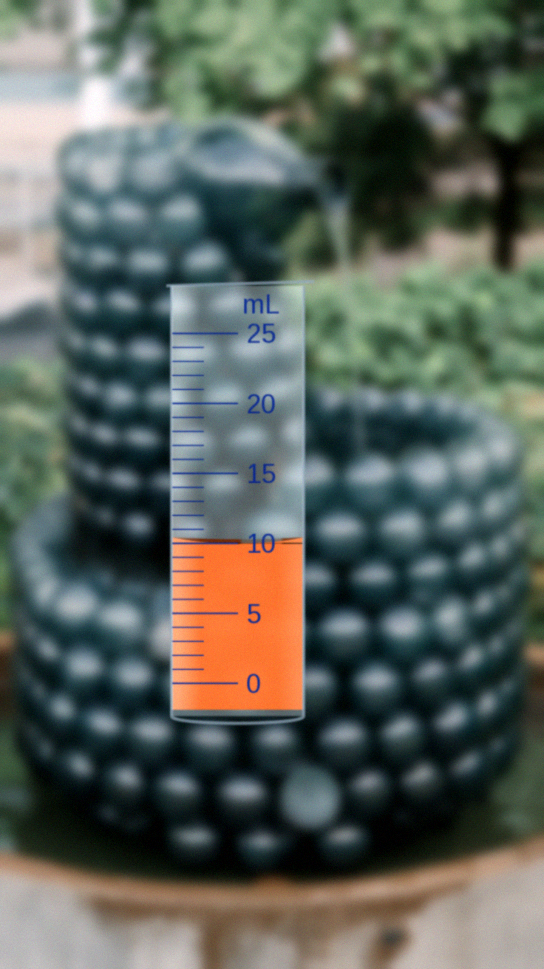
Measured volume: 10,mL
